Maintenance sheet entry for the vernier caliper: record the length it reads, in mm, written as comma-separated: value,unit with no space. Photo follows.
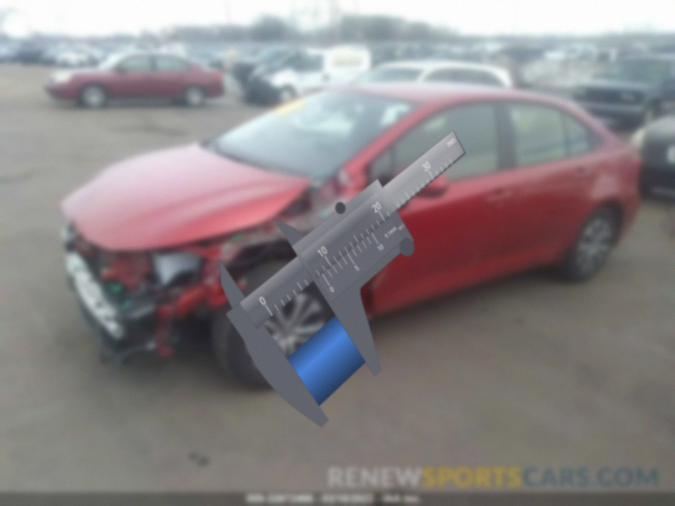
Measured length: 8.4,mm
